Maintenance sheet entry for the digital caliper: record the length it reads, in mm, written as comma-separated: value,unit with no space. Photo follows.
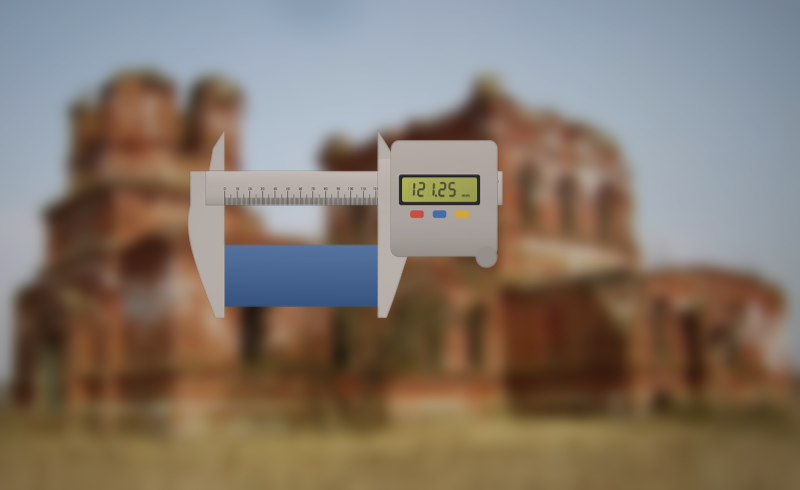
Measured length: 121.25,mm
